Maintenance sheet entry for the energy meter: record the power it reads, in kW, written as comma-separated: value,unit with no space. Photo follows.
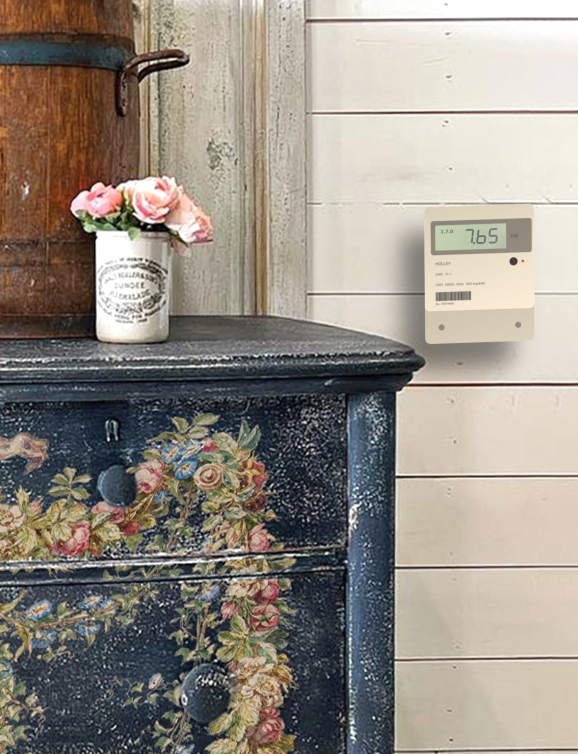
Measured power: 7.65,kW
